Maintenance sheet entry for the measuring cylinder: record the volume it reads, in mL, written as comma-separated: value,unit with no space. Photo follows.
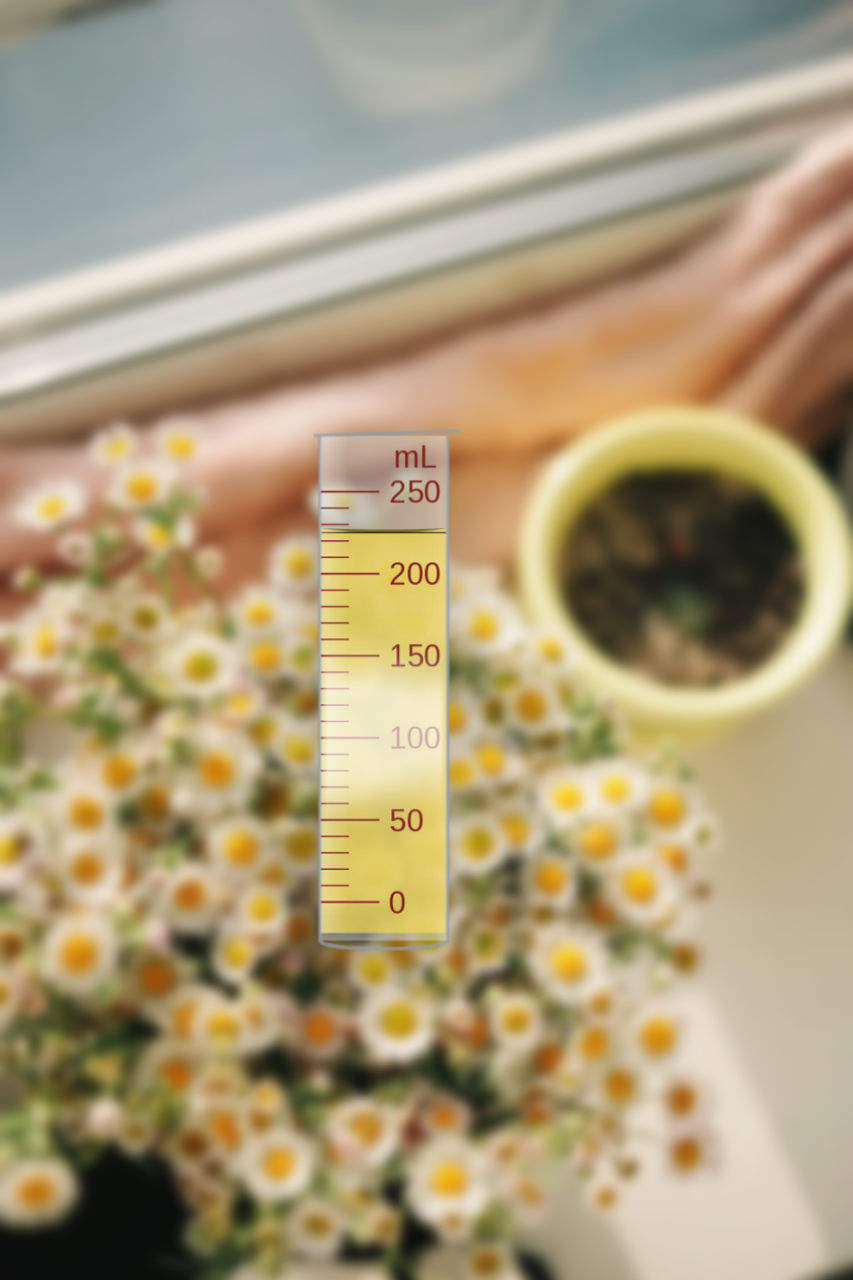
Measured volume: 225,mL
